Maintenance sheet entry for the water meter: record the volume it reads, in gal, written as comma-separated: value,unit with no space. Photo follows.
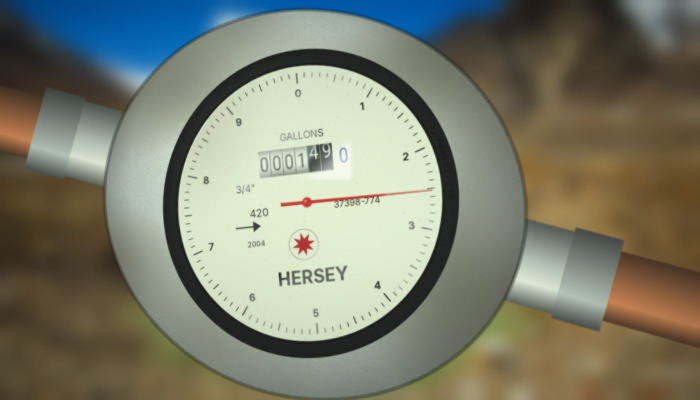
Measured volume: 1492.5,gal
